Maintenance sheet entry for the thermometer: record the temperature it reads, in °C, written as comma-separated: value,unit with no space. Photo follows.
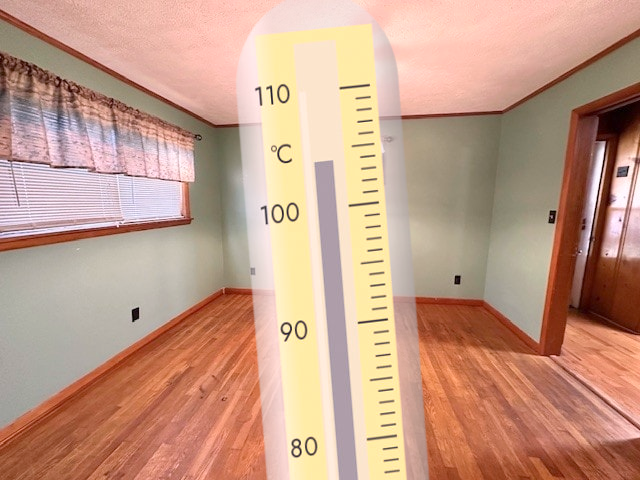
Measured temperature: 104,°C
